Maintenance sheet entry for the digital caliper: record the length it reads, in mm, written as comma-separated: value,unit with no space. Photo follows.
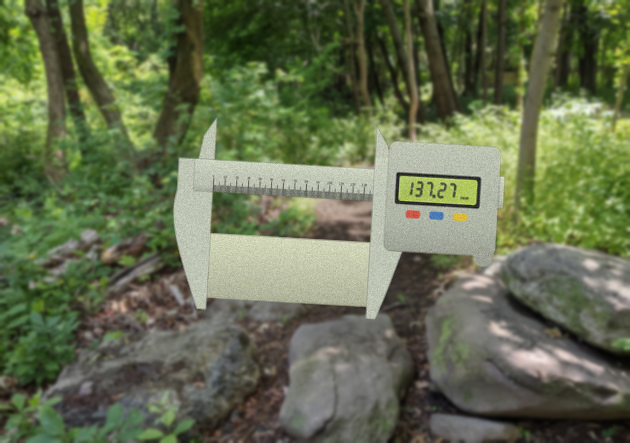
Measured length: 137.27,mm
